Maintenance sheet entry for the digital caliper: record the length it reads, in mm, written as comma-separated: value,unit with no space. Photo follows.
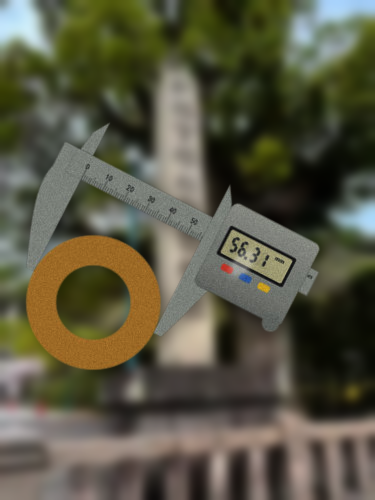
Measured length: 56.31,mm
